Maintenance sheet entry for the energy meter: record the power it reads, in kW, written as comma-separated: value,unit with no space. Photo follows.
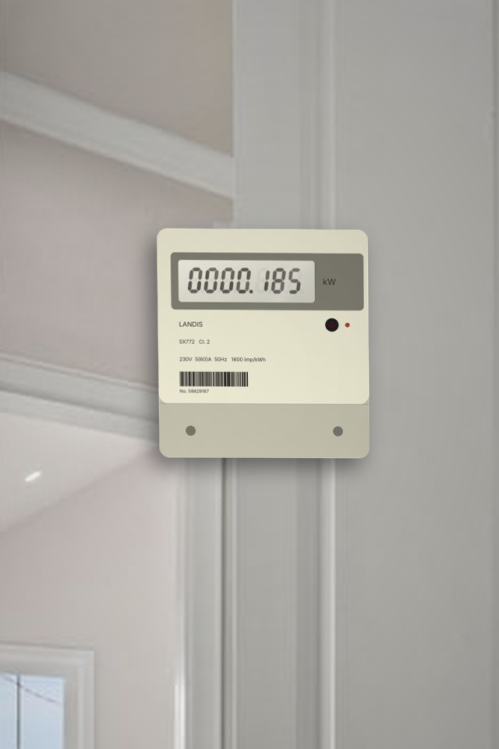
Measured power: 0.185,kW
